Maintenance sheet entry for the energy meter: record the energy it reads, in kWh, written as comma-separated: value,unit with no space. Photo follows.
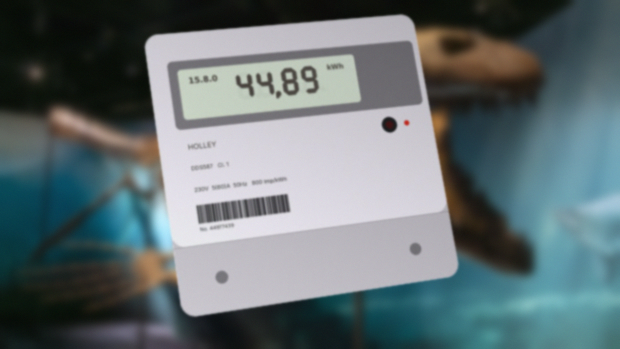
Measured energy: 44.89,kWh
